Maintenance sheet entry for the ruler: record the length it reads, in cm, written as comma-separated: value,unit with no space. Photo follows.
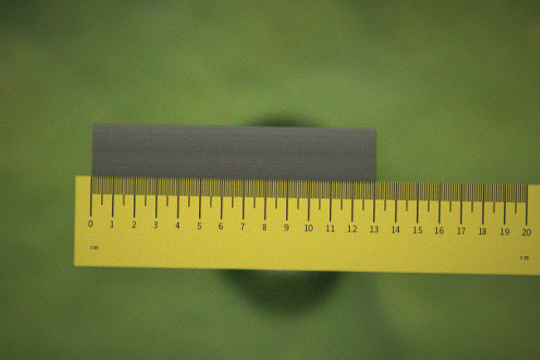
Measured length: 13,cm
